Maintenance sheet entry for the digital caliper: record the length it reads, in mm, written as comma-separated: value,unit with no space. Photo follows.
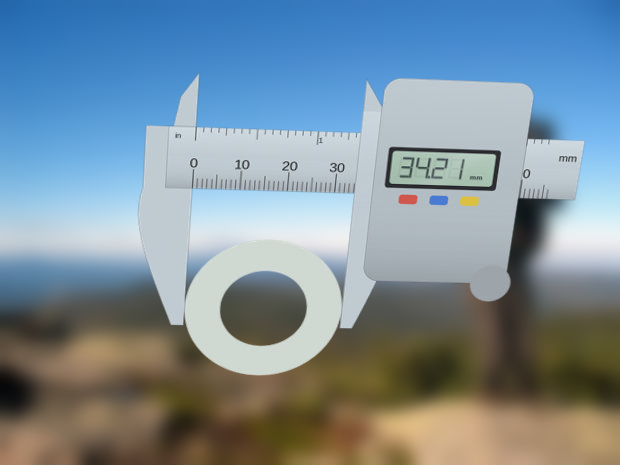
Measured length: 34.21,mm
